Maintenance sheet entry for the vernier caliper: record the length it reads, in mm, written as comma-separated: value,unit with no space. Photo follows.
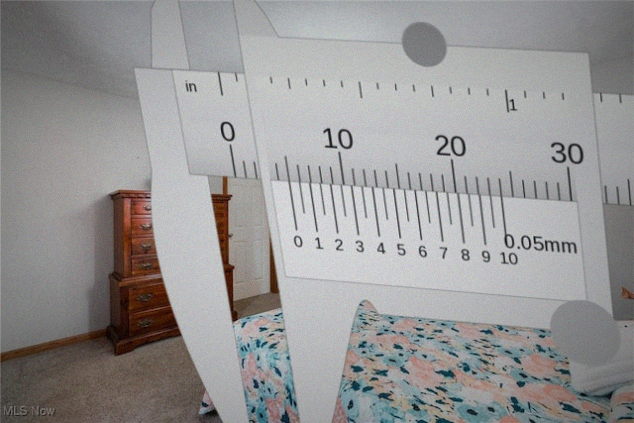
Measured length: 5.0,mm
